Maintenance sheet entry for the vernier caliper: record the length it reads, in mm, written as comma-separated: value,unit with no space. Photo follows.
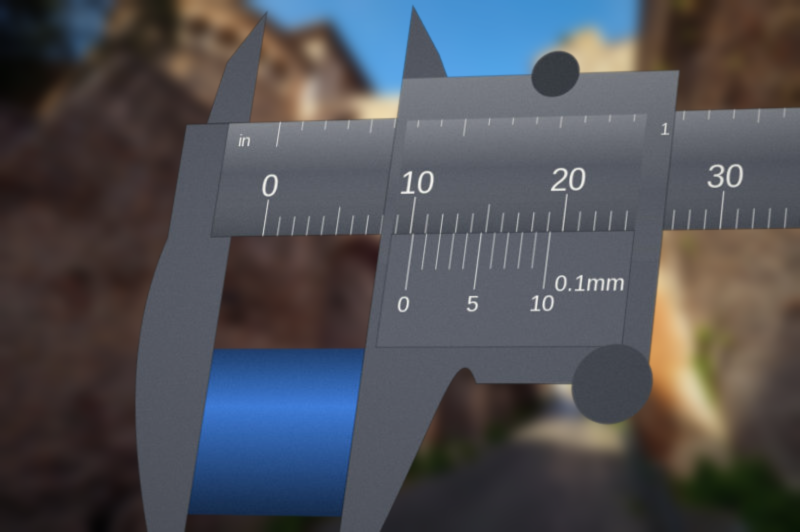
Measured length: 10.2,mm
